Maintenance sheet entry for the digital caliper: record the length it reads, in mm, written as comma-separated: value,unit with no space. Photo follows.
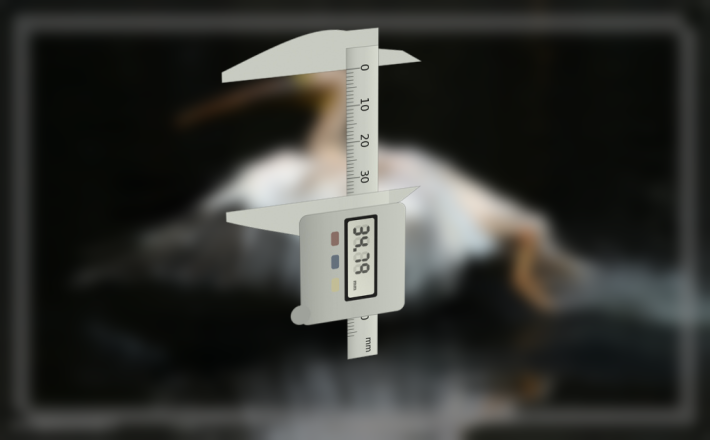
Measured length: 34.79,mm
